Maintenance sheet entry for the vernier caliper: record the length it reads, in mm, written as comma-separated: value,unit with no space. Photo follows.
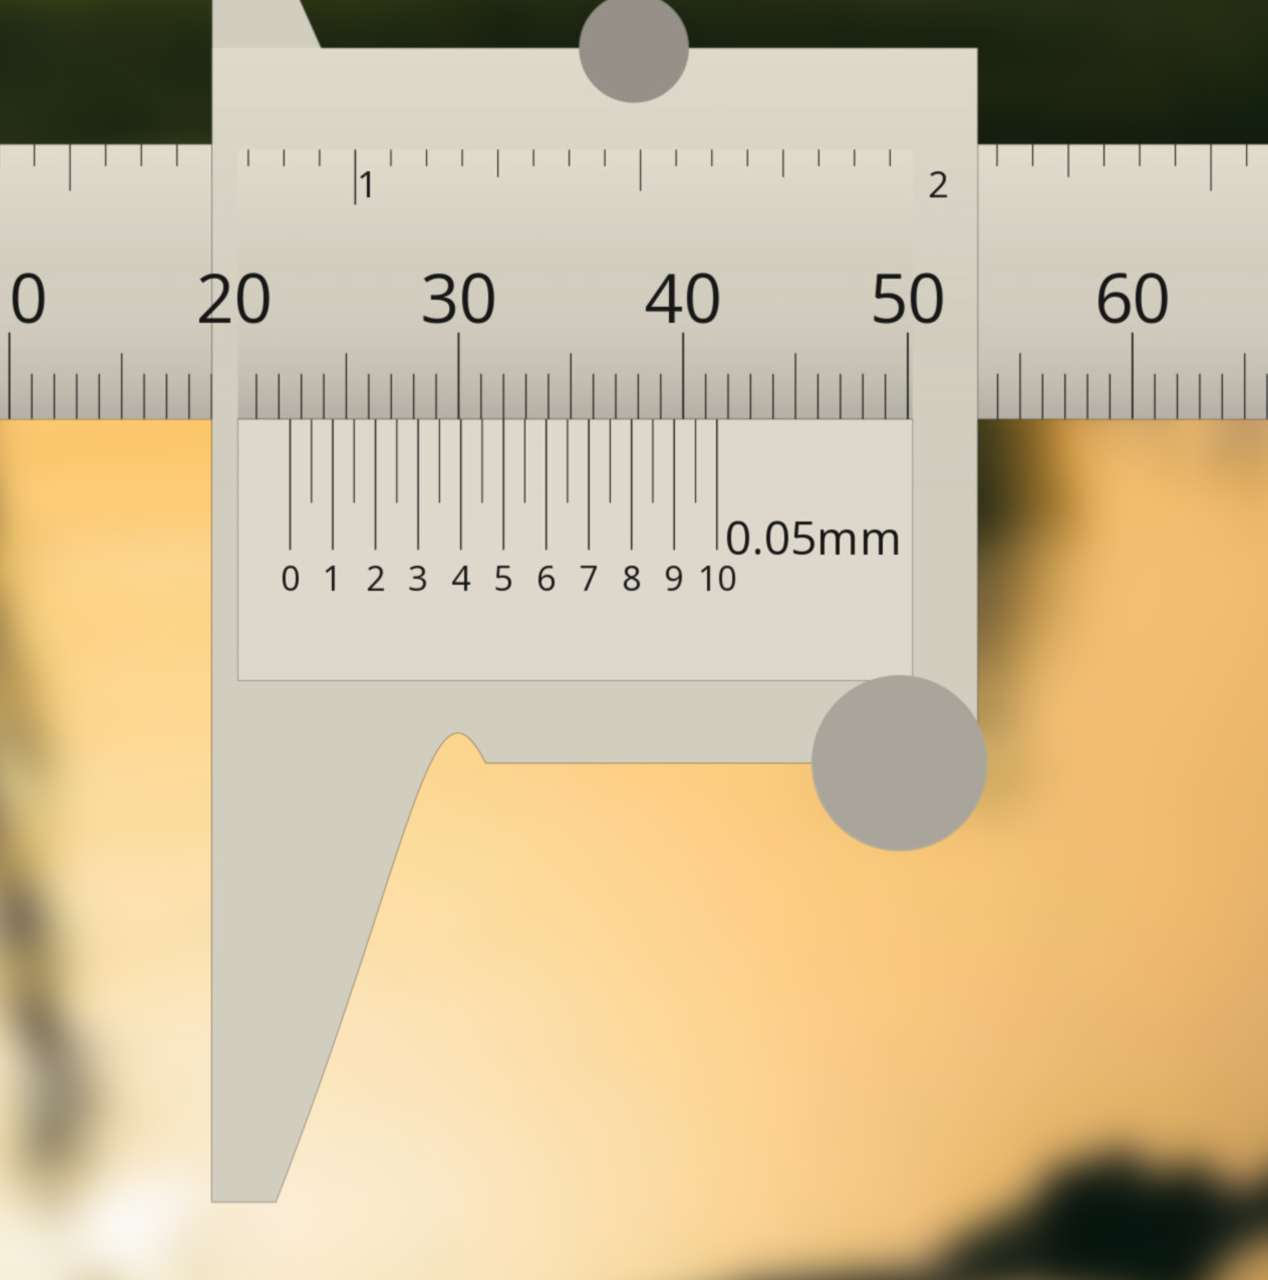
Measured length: 22.5,mm
